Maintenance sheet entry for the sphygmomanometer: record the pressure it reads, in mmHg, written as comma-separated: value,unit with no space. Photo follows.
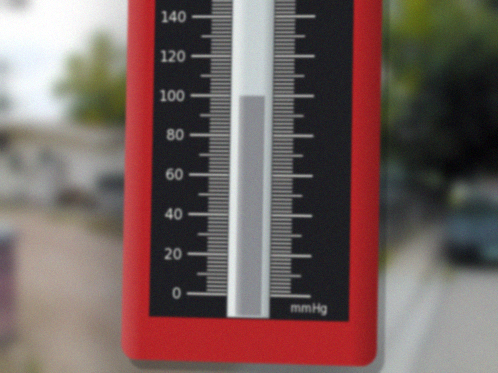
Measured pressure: 100,mmHg
